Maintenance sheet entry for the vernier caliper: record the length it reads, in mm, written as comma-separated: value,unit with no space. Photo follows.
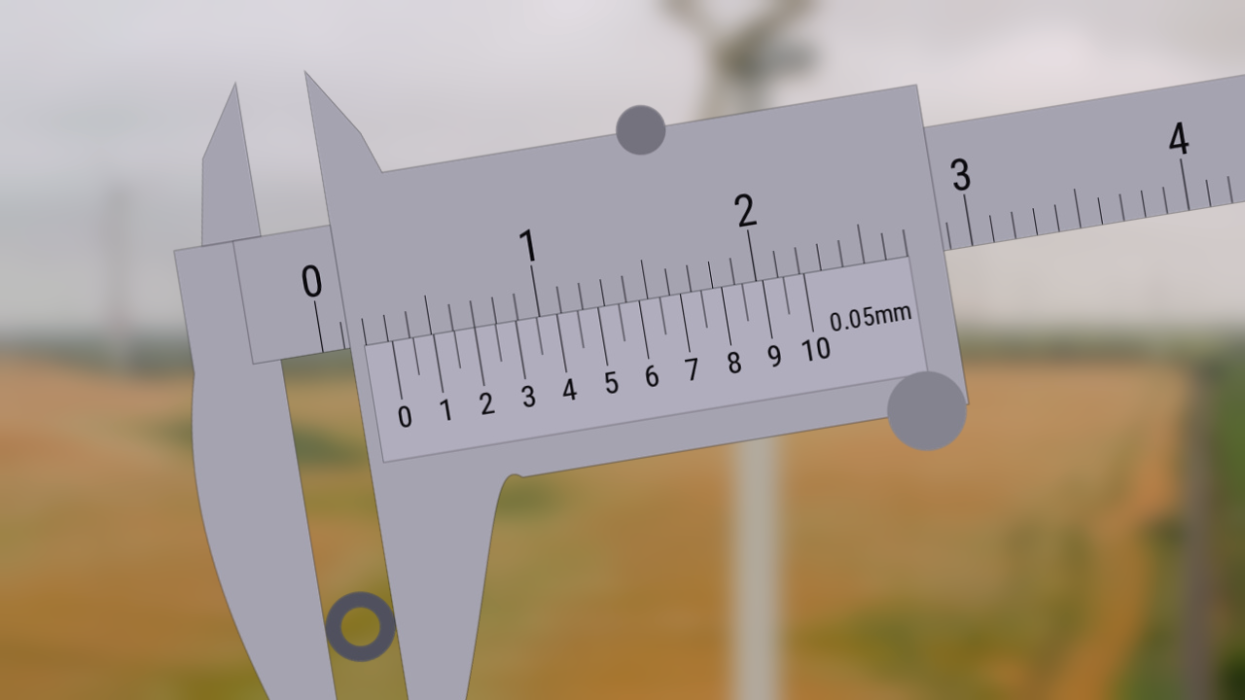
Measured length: 3.20,mm
